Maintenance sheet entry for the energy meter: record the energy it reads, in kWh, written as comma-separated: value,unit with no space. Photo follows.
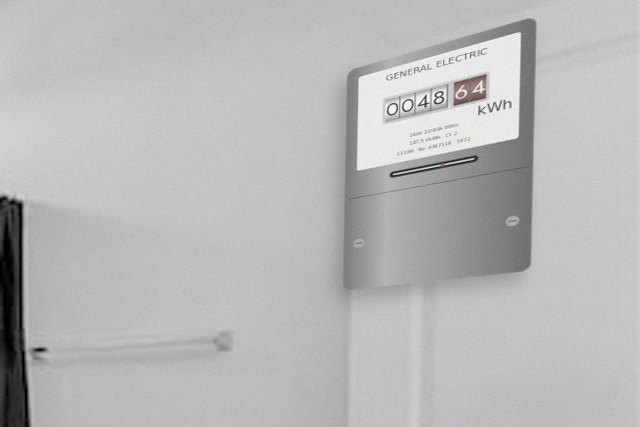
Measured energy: 48.64,kWh
